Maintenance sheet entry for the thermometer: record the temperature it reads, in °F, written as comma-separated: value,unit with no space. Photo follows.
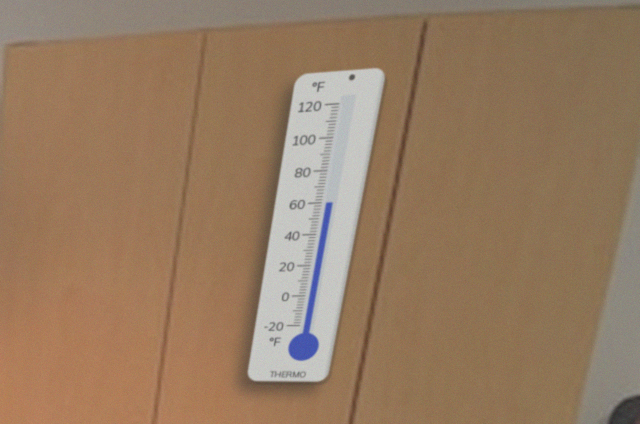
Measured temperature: 60,°F
